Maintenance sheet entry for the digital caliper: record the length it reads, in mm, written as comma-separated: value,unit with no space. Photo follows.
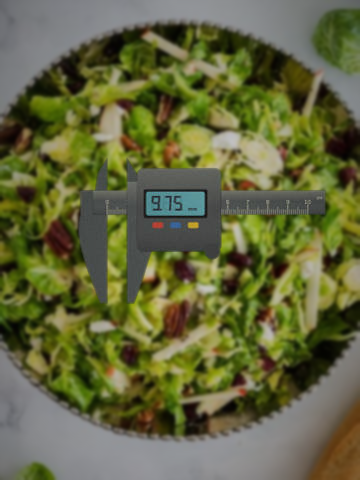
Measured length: 9.75,mm
